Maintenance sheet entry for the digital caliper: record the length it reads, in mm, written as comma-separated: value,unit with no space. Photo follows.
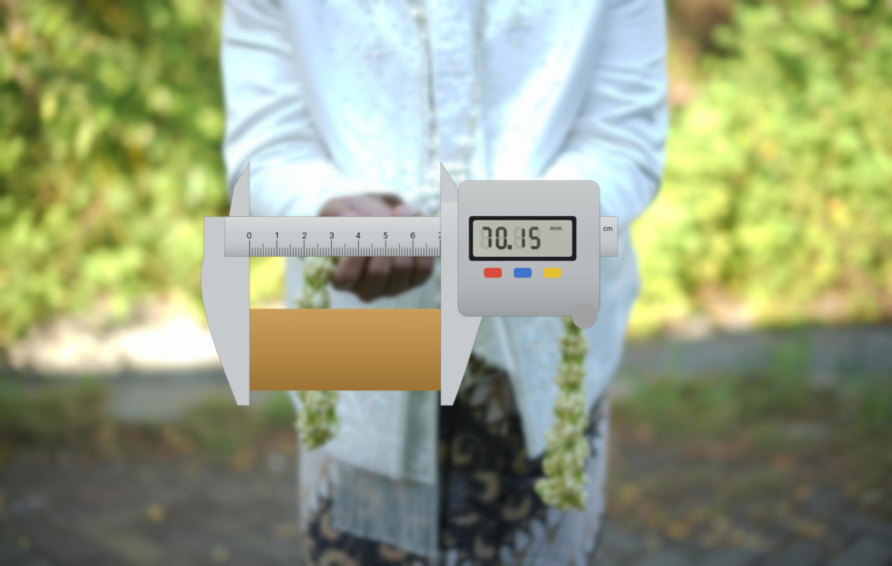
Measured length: 70.15,mm
